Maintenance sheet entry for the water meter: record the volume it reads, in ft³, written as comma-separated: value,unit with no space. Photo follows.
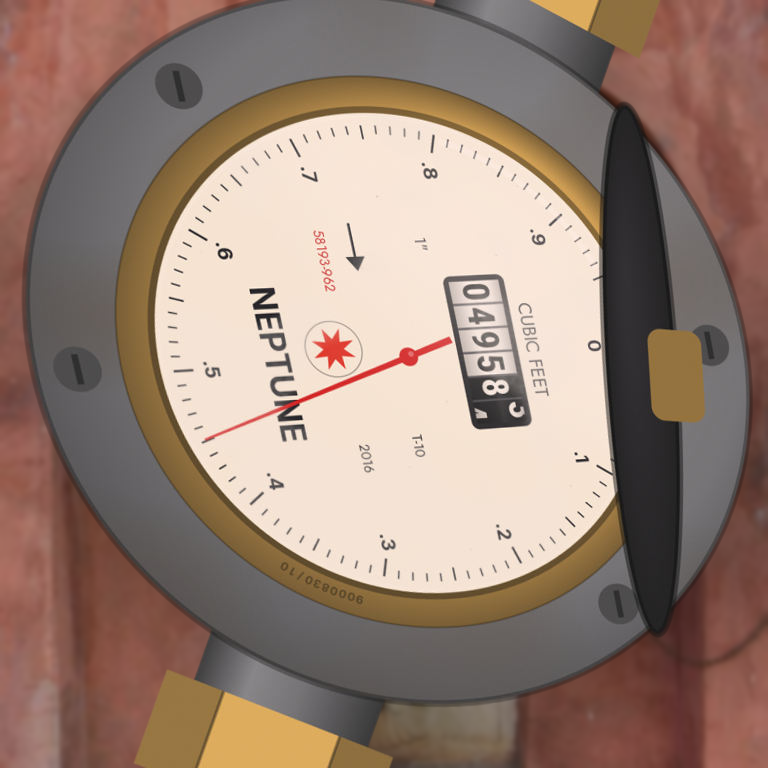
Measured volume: 49583.45,ft³
